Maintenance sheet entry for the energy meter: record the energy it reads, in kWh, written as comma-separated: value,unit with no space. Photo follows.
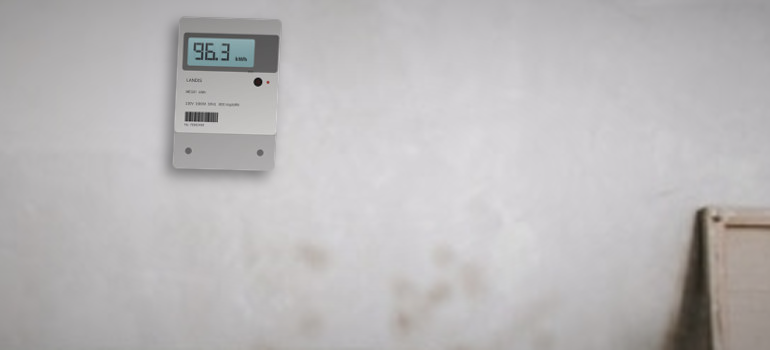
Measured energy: 96.3,kWh
